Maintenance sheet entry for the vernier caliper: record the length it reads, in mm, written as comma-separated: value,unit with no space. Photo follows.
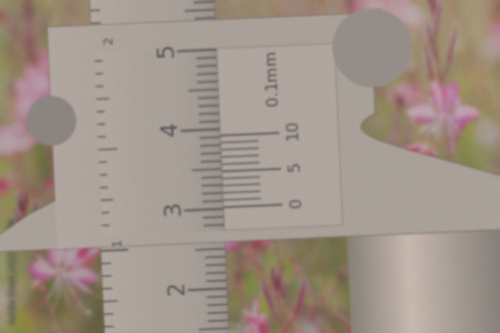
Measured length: 30.2,mm
